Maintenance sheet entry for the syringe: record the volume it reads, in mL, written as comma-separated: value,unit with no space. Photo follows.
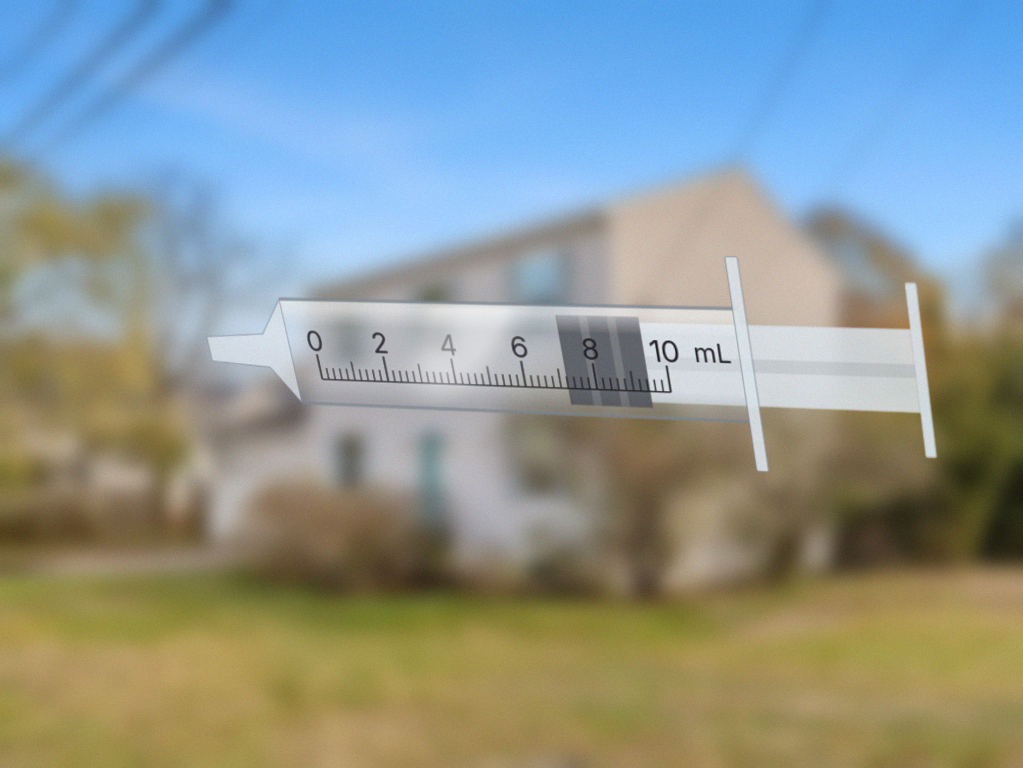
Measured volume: 7.2,mL
